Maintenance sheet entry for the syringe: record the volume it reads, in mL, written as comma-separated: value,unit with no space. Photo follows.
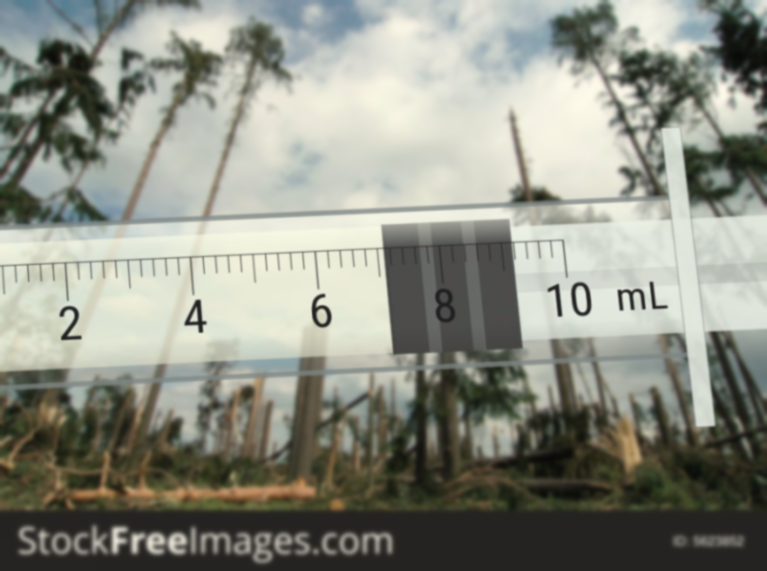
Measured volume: 7.1,mL
